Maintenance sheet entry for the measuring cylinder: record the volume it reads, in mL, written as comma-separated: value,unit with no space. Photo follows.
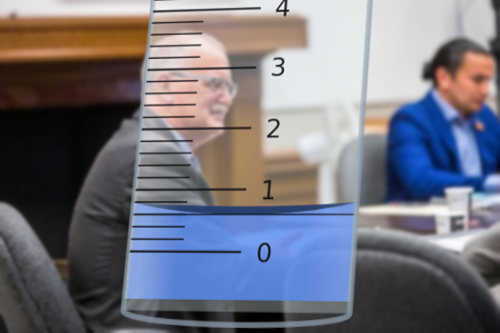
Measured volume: 0.6,mL
